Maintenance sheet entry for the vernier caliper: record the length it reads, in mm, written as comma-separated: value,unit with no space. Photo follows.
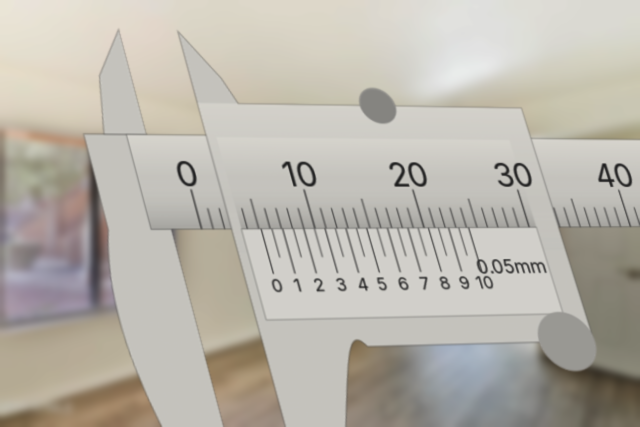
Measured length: 5.2,mm
